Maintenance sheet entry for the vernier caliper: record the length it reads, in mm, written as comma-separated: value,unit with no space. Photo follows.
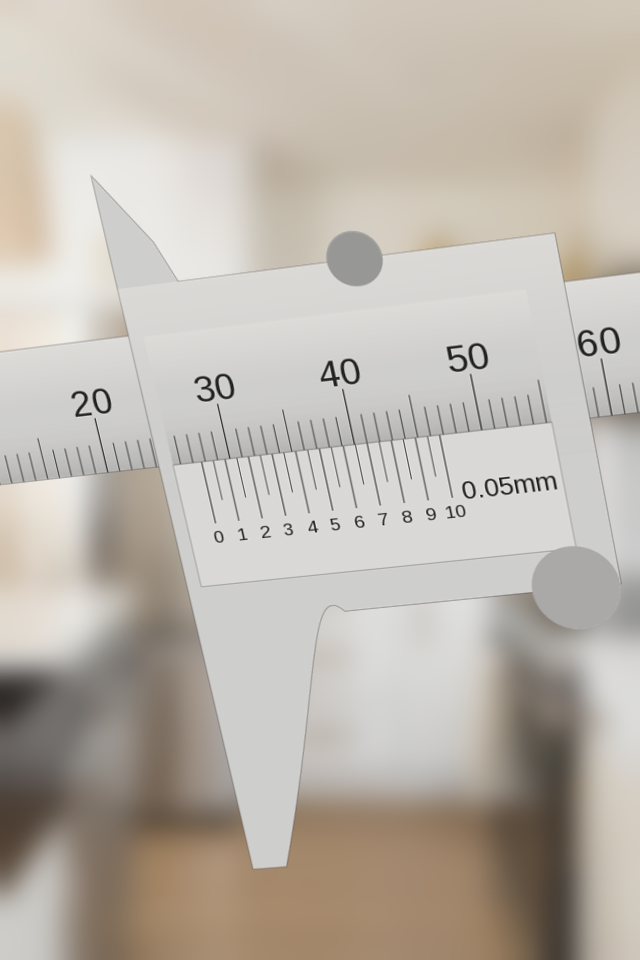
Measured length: 27.7,mm
